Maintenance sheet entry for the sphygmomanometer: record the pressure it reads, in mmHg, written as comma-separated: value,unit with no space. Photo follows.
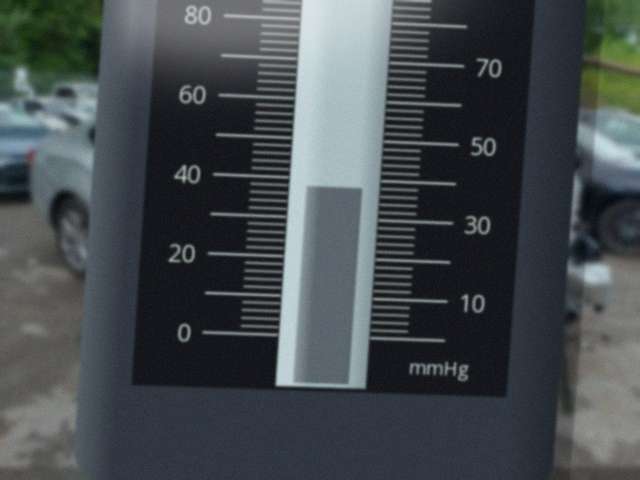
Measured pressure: 38,mmHg
